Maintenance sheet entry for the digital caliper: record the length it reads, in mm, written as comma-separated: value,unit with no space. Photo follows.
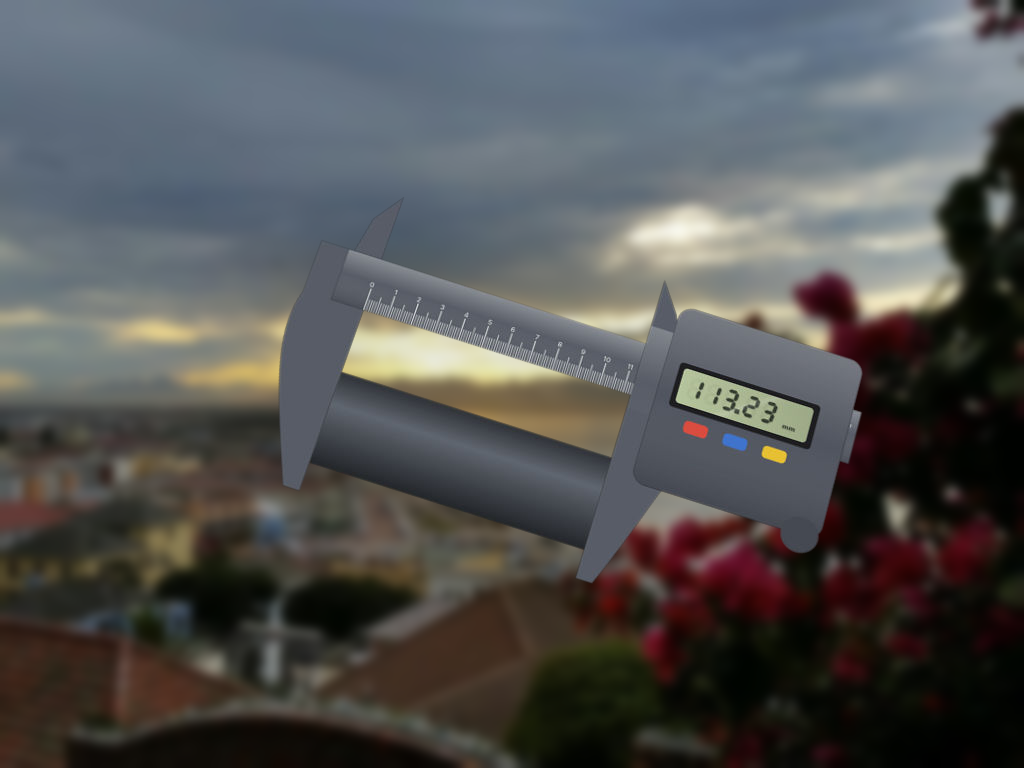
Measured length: 113.23,mm
